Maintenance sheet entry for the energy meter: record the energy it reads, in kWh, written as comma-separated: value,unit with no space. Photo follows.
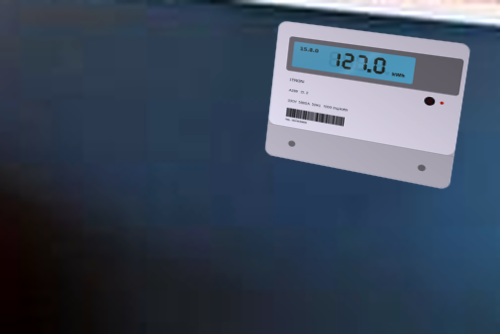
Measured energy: 127.0,kWh
